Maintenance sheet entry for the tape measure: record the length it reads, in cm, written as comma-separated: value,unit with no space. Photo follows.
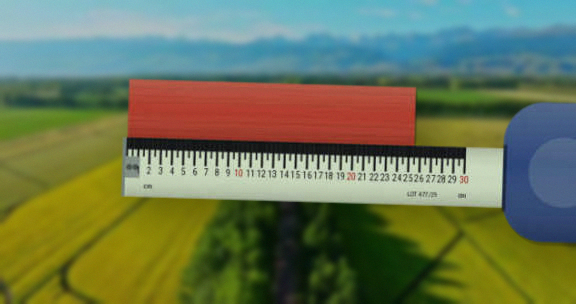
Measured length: 25.5,cm
